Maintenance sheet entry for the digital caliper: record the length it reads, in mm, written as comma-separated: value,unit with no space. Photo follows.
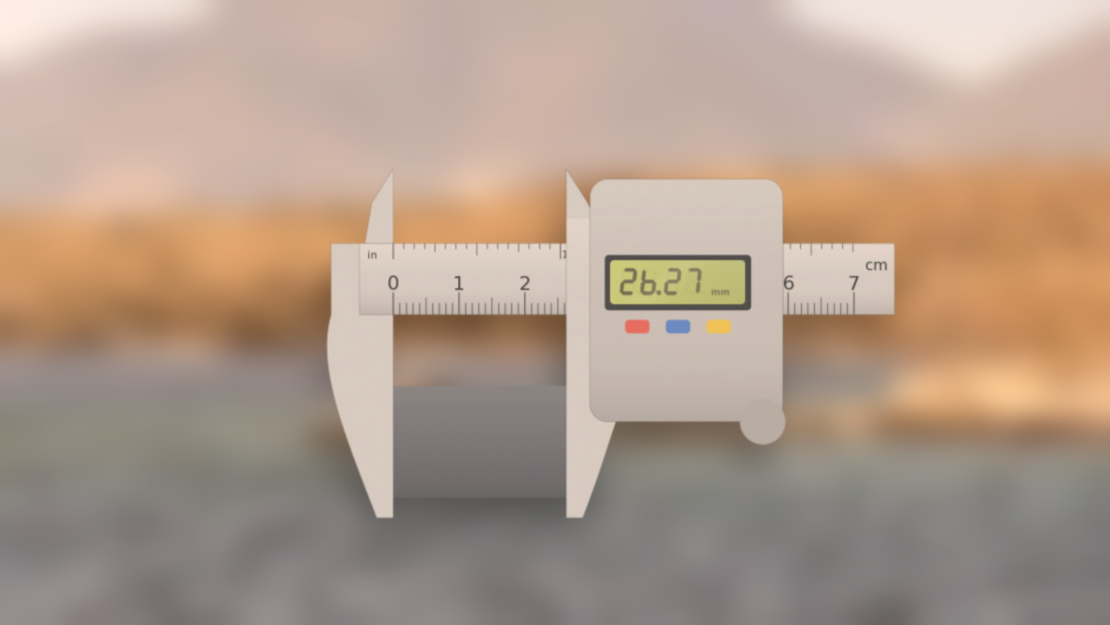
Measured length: 26.27,mm
